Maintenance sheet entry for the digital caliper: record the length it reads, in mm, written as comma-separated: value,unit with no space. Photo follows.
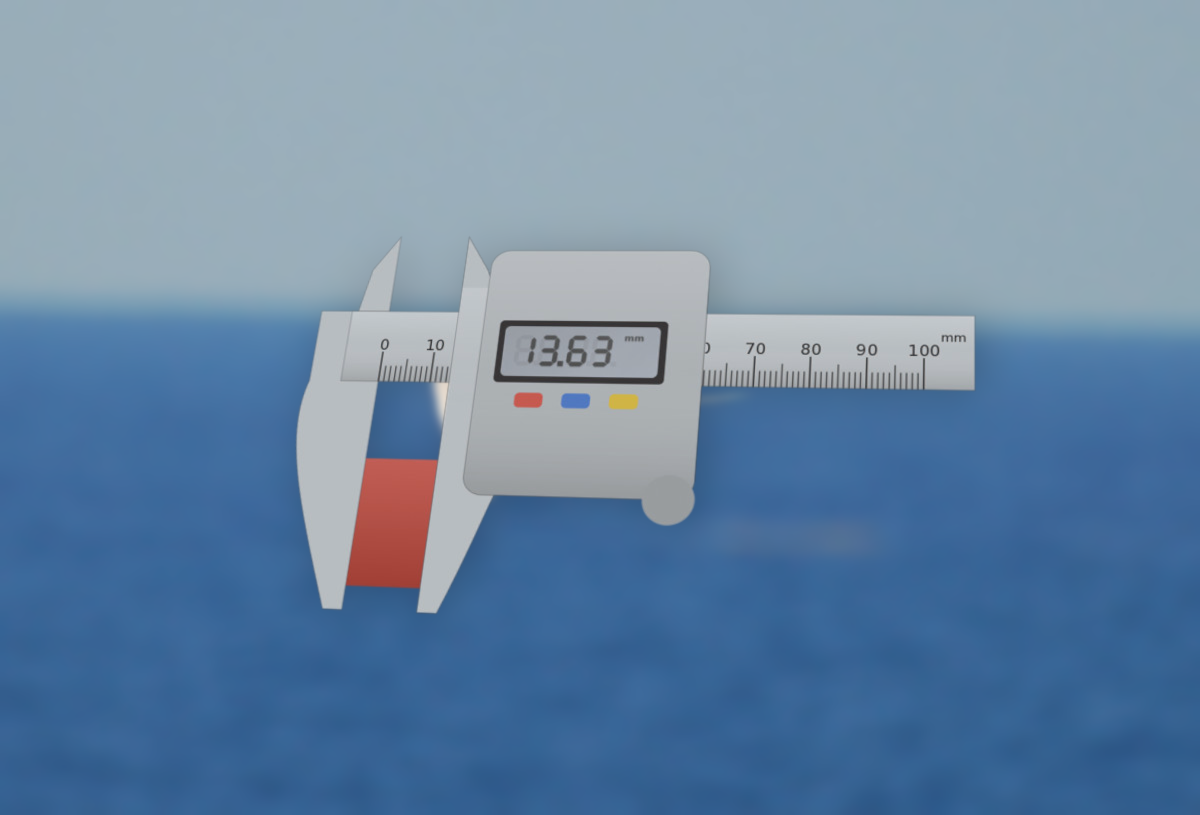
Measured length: 13.63,mm
